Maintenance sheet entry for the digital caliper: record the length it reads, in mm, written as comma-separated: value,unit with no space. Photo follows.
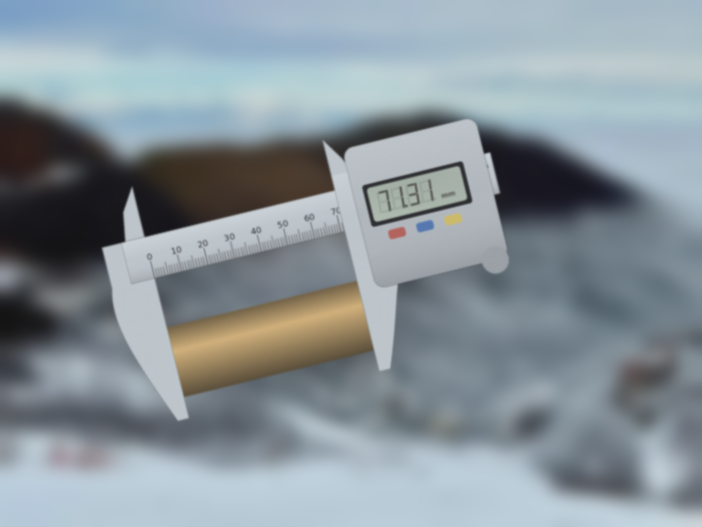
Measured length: 71.31,mm
